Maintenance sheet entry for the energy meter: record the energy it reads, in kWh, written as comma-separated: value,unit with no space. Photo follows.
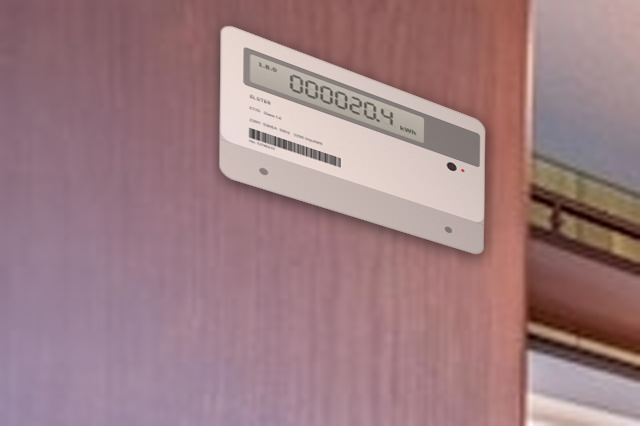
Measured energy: 20.4,kWh
